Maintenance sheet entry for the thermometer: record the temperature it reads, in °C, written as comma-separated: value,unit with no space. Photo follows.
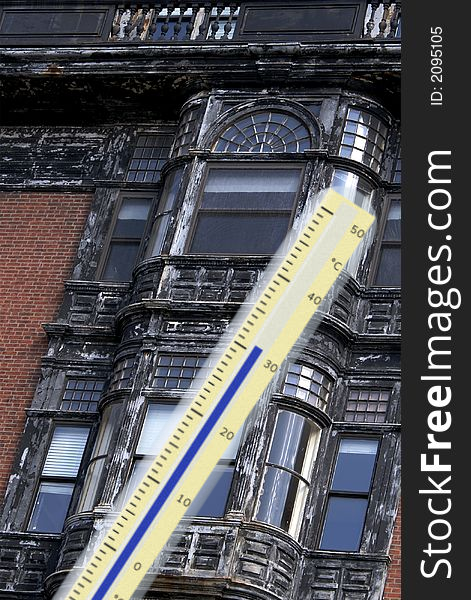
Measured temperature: 31,°C
